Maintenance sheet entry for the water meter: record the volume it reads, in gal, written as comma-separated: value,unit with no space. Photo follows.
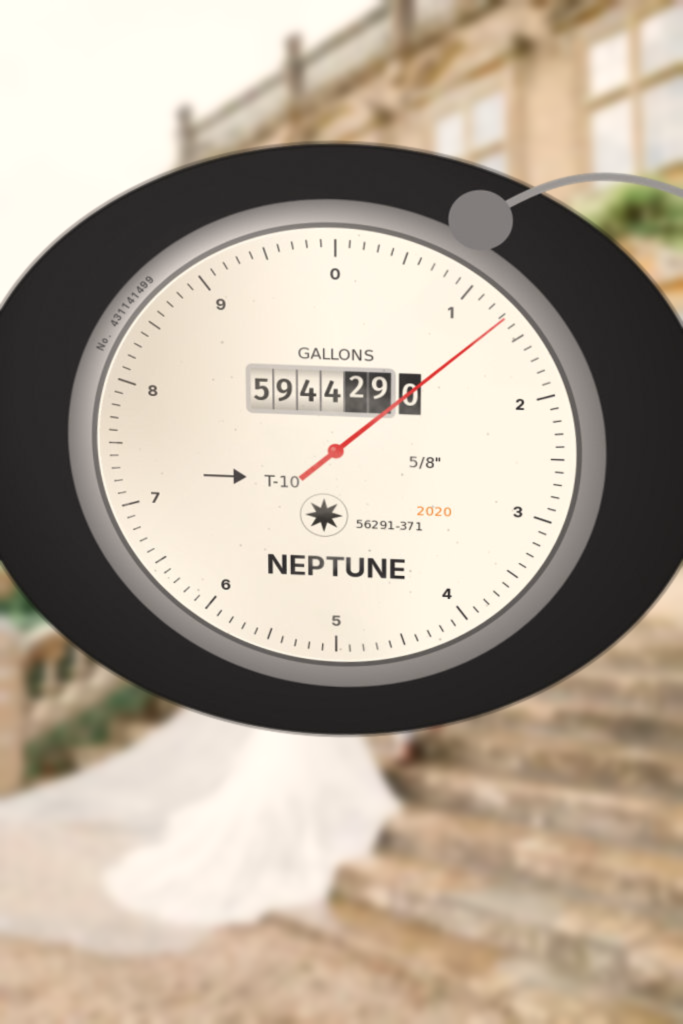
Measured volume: 5944291.3,gal
